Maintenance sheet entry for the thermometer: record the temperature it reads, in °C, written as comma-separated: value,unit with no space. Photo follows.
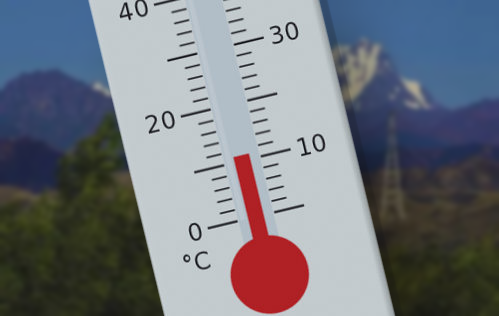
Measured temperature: 11,°C
